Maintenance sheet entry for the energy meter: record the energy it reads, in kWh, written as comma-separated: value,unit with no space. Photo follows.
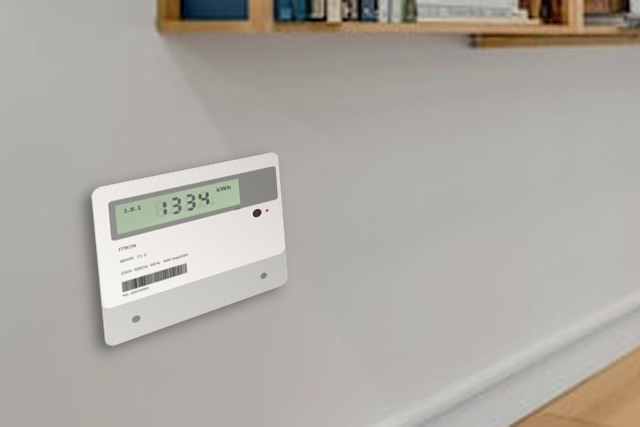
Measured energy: 1334,kWh
